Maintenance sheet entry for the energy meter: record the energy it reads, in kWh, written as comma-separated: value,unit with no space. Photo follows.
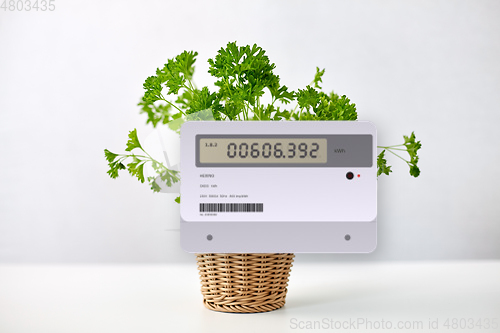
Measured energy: 606.392,kWh
